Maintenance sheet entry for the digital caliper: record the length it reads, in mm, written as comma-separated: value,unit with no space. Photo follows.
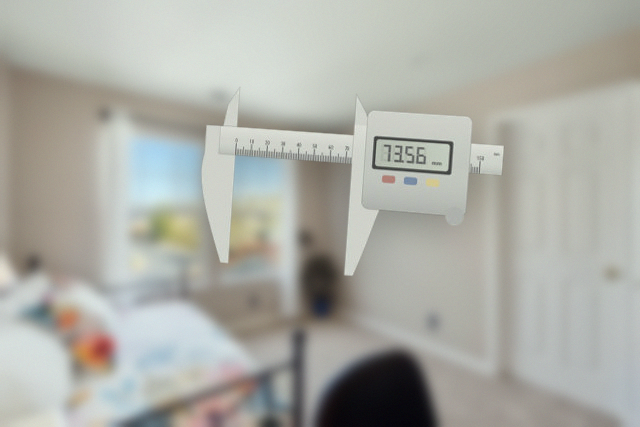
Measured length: 73.56,mm
